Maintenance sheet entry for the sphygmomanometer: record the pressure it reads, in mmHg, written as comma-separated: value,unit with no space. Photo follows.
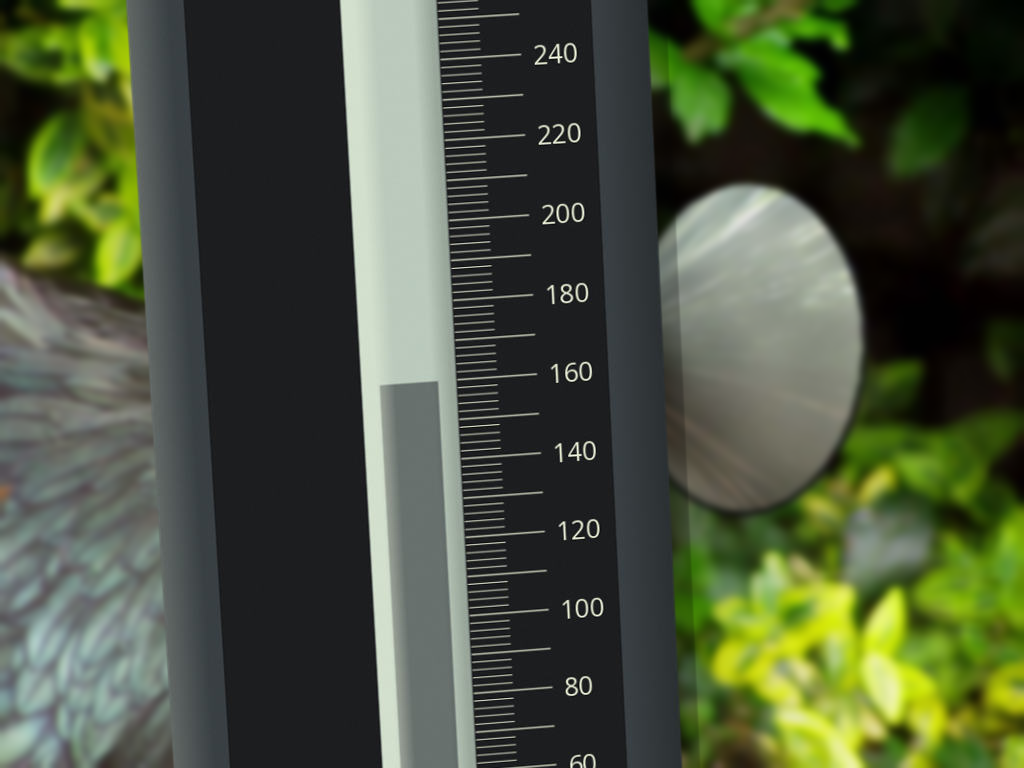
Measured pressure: 160,mmHg
